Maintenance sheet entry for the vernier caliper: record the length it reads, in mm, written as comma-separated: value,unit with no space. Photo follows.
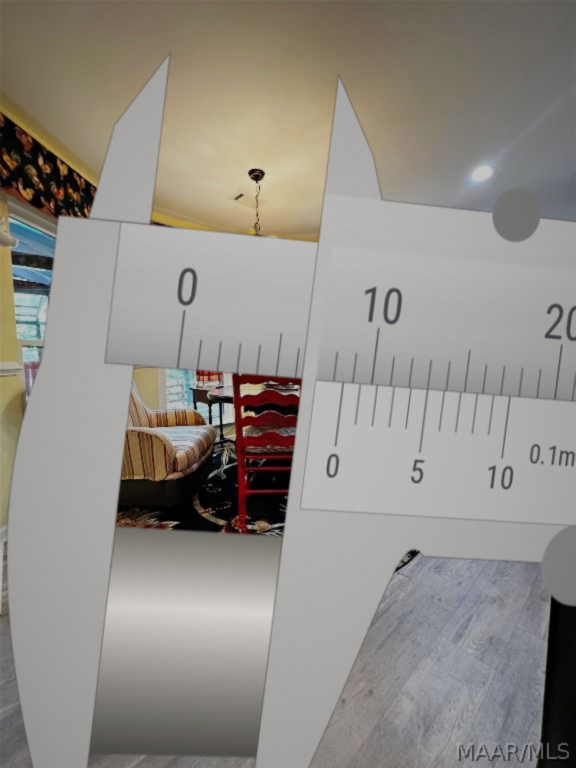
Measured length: 8.5,mm
